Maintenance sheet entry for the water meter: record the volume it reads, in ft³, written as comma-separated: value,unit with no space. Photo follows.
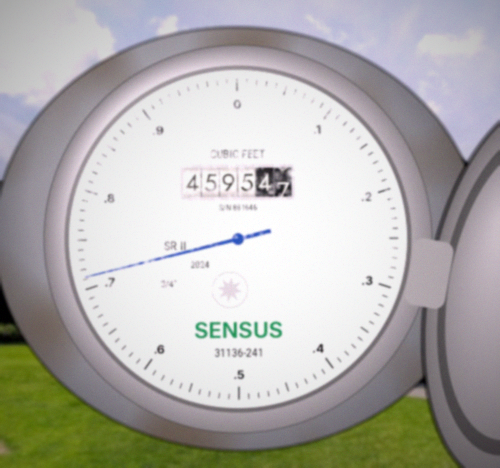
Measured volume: 459546.71,ft³
